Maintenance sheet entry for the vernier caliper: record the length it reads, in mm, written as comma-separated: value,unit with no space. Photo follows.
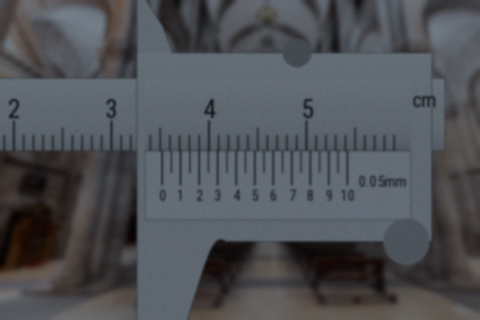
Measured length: 35.2,mm
